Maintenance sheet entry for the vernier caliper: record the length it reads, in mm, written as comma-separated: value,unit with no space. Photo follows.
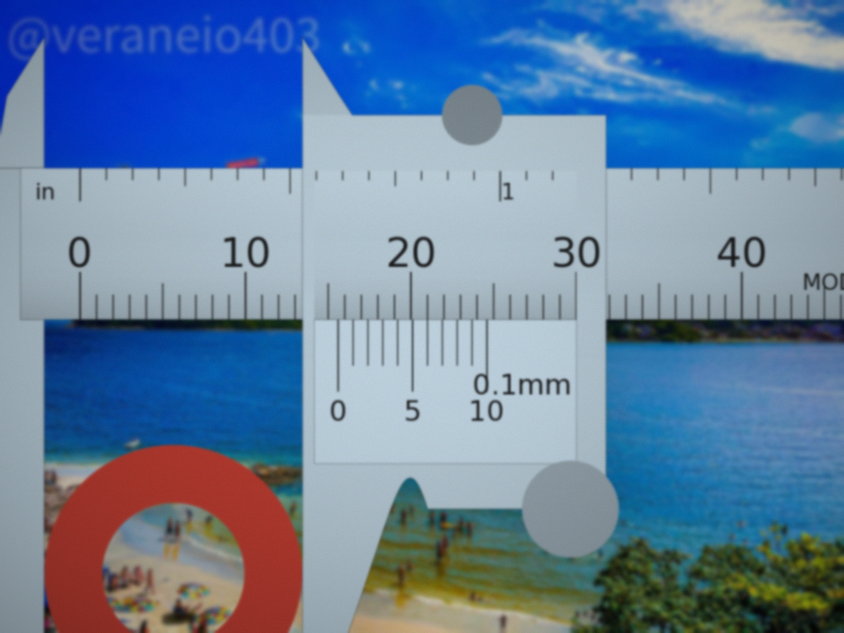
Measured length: 15.6,mm
